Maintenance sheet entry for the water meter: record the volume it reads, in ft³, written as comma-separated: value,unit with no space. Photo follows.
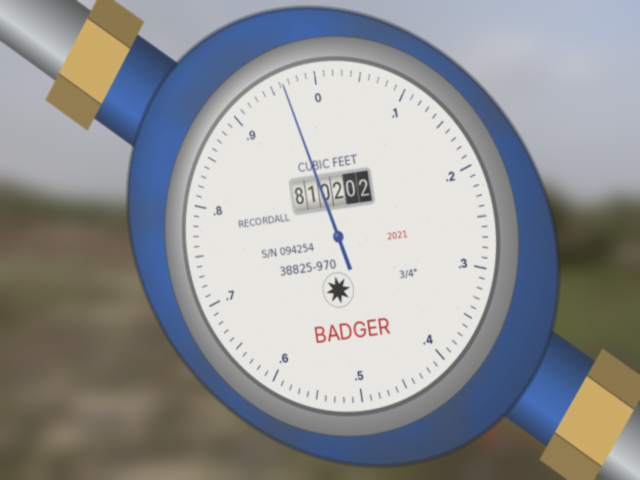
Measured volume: 810201.96,ft³
